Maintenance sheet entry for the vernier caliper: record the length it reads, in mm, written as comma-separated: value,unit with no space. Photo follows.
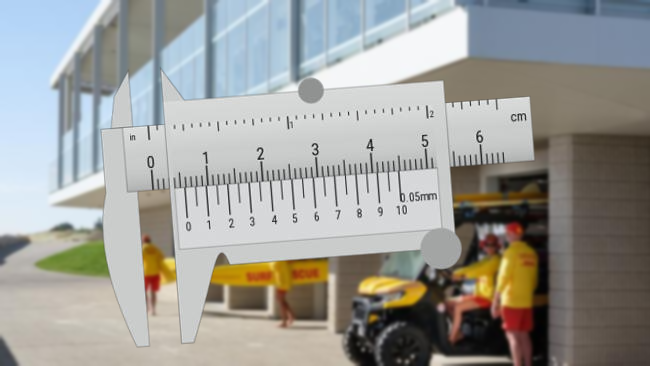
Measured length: 5.8,mm
